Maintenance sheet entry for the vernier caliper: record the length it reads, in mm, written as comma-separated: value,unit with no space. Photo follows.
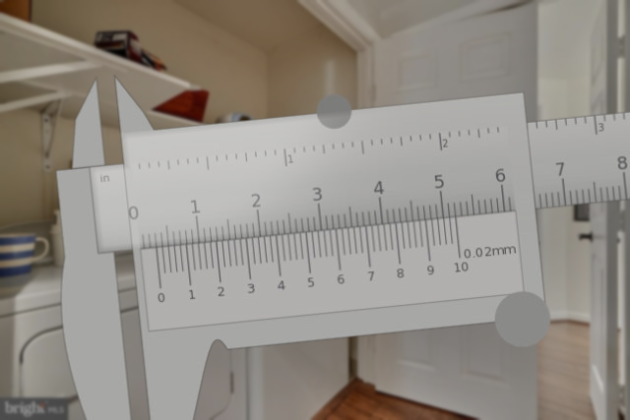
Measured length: 3.0,mm
